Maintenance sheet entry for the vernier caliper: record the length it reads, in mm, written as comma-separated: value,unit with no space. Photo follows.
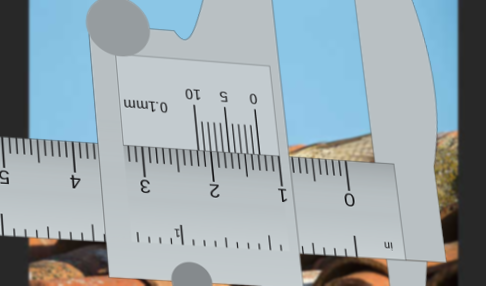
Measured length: 12.8,mm
